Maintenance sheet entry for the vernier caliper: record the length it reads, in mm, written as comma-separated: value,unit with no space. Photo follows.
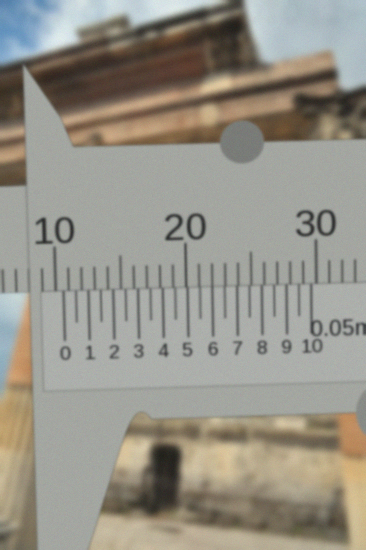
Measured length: 10.6,mm
